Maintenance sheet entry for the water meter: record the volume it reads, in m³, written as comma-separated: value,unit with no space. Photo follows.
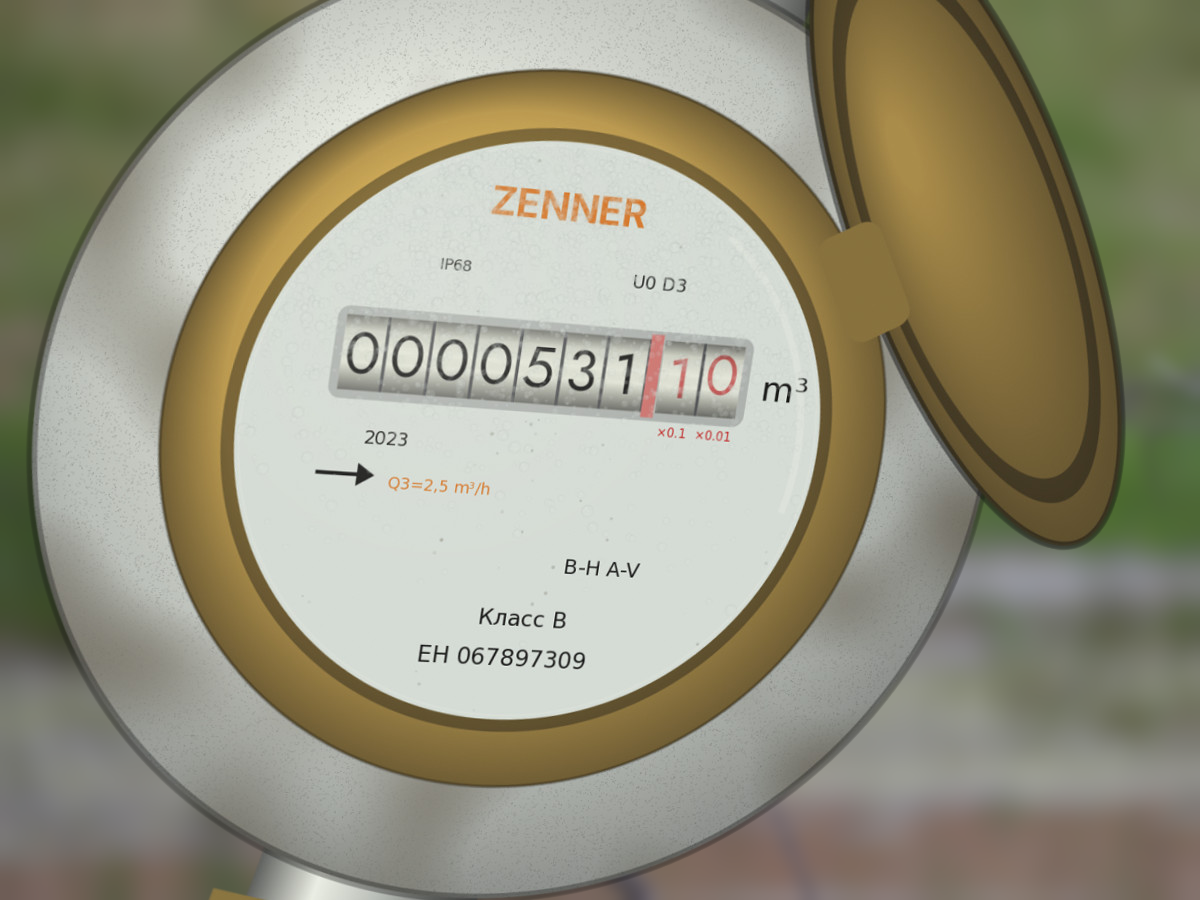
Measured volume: 531.10,m³
